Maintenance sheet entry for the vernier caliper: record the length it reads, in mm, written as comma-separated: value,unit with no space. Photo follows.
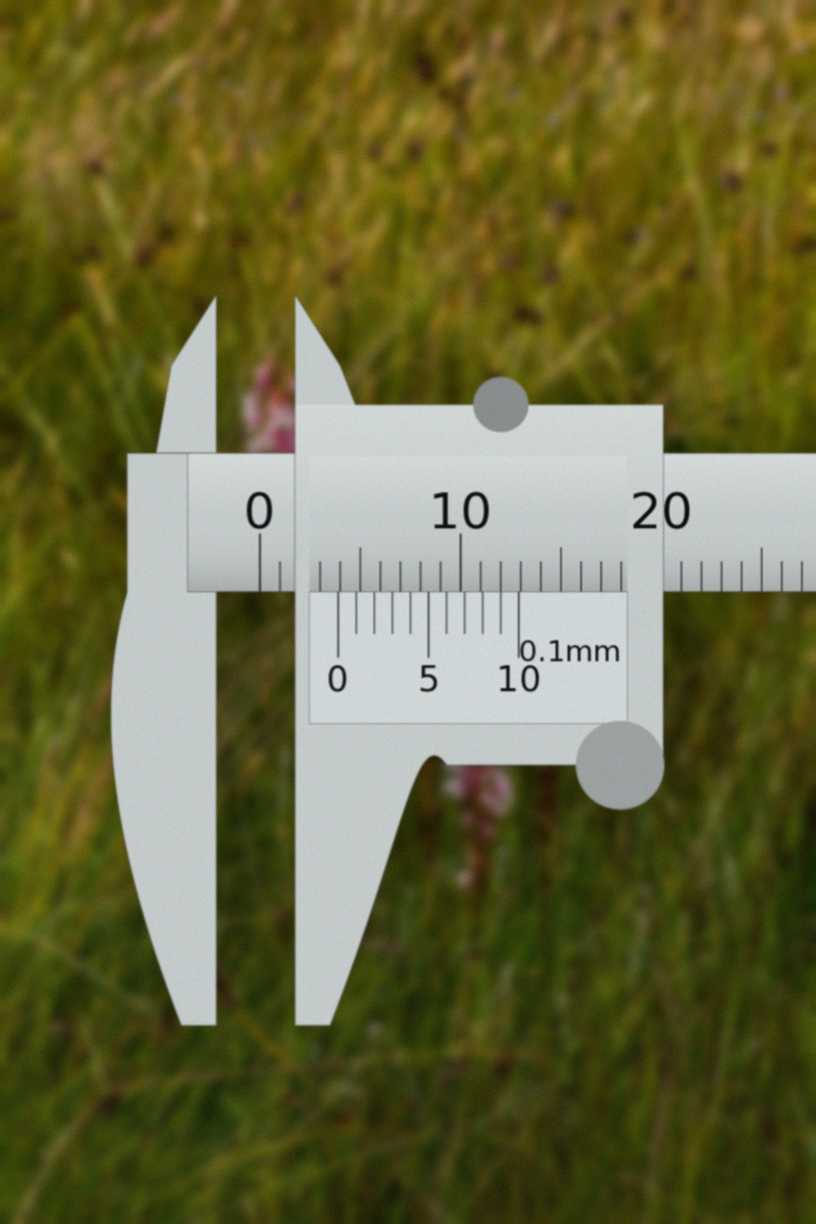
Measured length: 3.9,mm
